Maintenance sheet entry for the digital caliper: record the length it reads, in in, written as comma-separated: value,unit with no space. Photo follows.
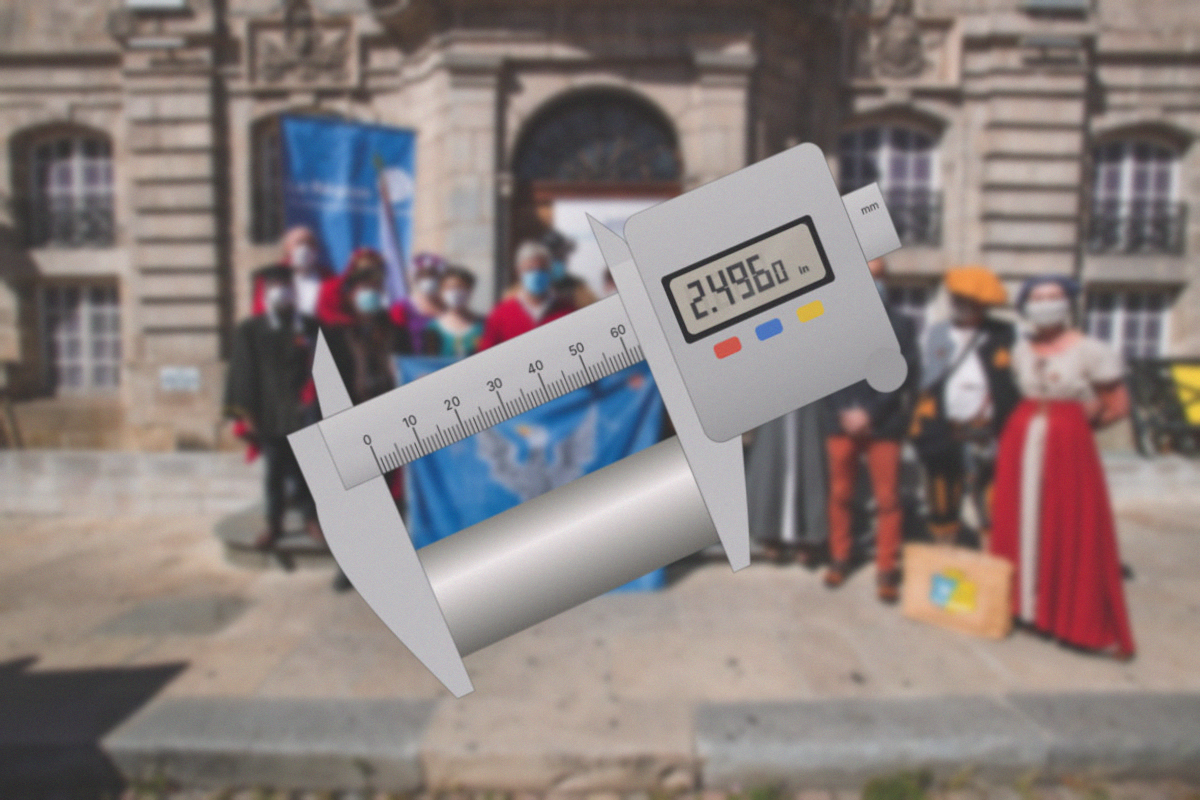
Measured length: 2.4960,in
